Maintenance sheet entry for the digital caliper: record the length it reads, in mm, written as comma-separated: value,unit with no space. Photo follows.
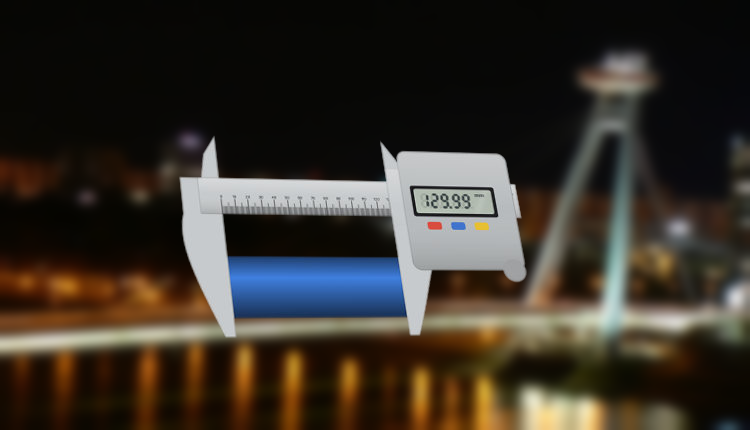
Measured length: 129.99,mm
